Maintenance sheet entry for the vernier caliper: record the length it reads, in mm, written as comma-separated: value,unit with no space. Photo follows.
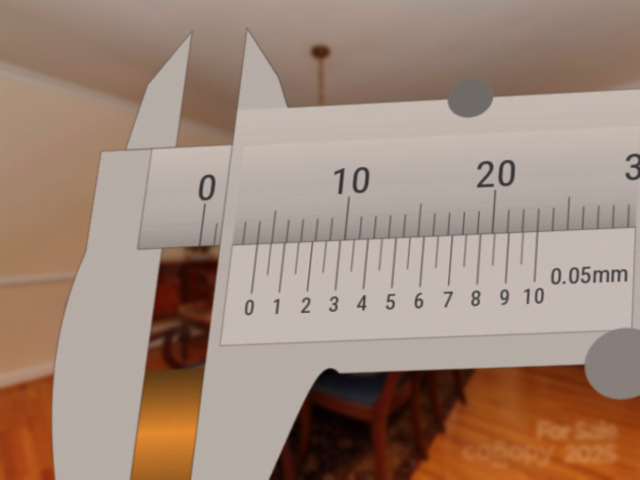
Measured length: 4.0,mm
